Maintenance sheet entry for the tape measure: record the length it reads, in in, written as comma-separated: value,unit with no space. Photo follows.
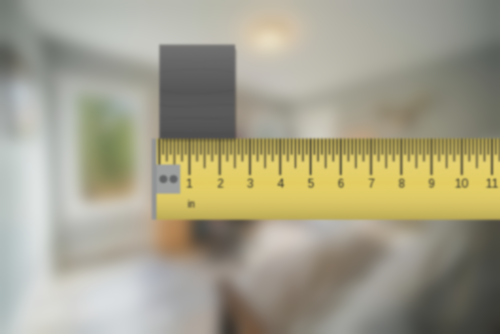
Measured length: 2.5,in
